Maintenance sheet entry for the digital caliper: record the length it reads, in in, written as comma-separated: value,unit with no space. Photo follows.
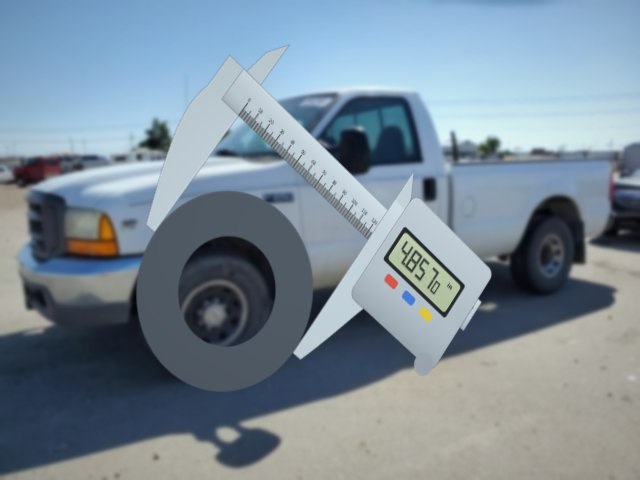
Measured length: 4.8570,in
